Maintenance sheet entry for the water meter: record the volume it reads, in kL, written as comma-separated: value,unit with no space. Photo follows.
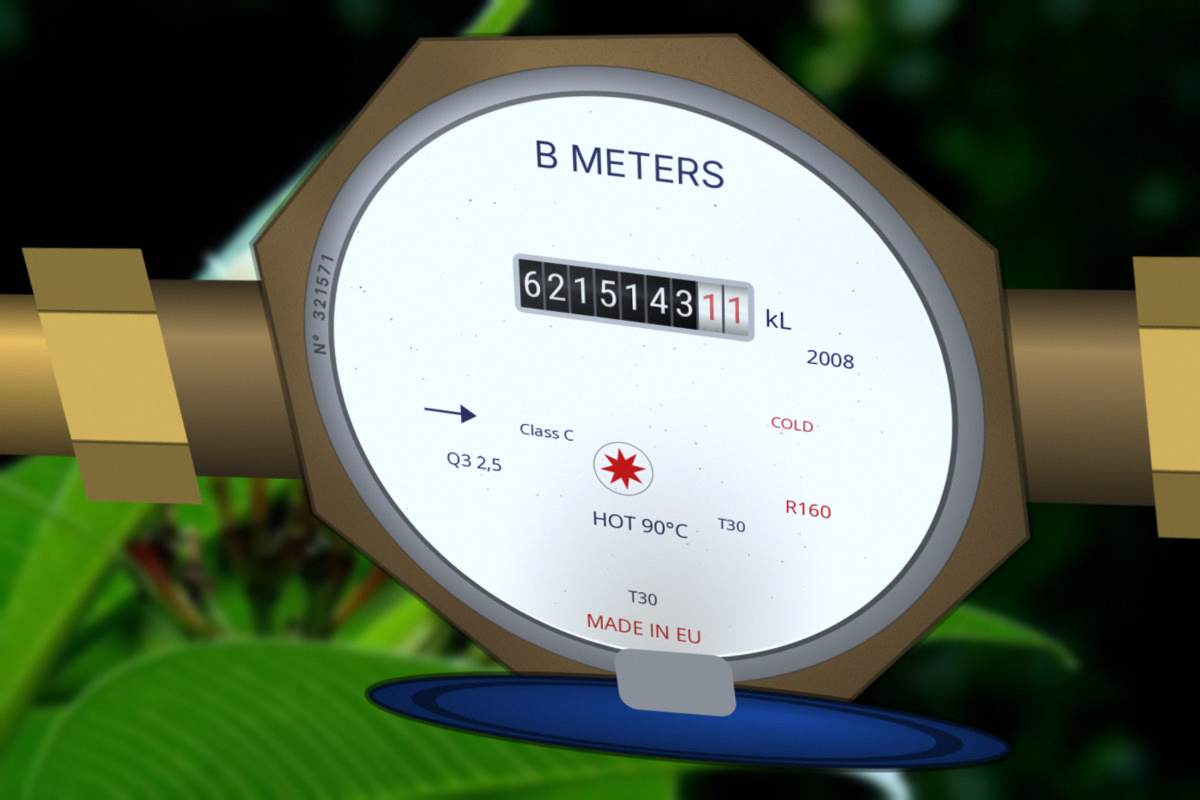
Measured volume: 6215143.11,kL
